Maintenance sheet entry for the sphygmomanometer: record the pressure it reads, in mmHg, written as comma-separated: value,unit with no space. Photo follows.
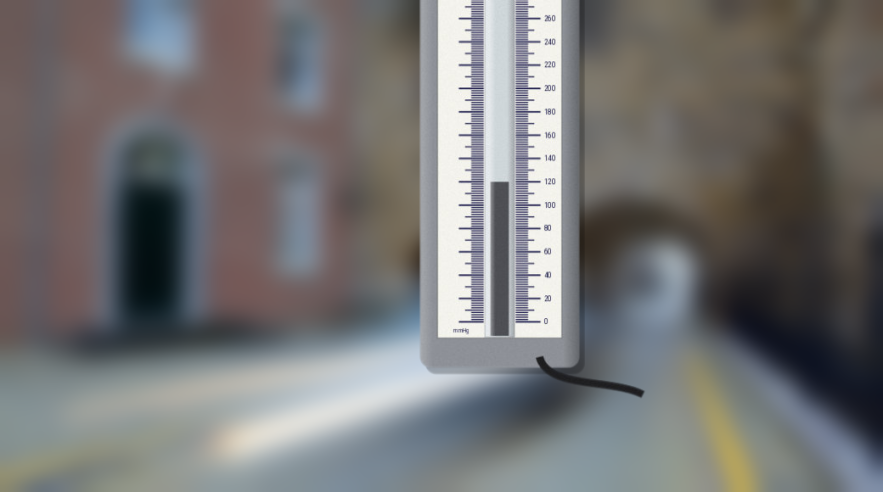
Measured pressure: 120,mmHg
